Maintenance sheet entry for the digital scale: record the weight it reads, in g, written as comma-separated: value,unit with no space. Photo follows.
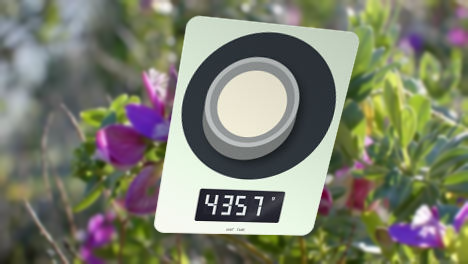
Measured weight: 4357,g
